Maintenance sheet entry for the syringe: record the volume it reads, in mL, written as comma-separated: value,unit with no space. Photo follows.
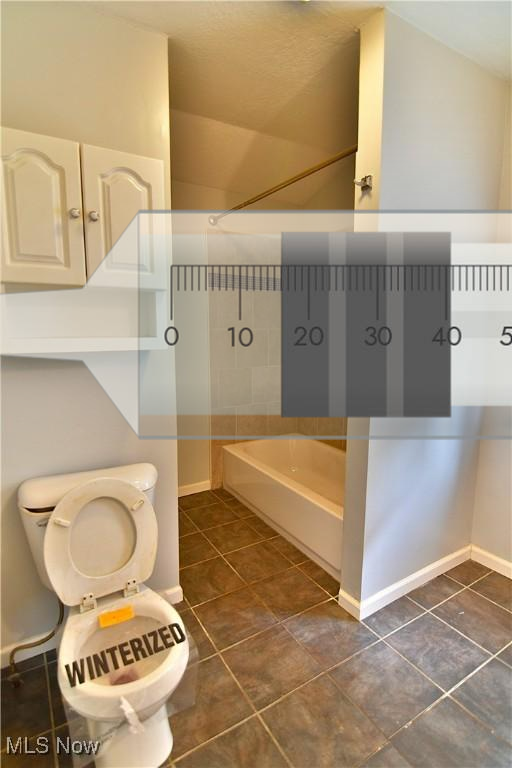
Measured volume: 16,mL
